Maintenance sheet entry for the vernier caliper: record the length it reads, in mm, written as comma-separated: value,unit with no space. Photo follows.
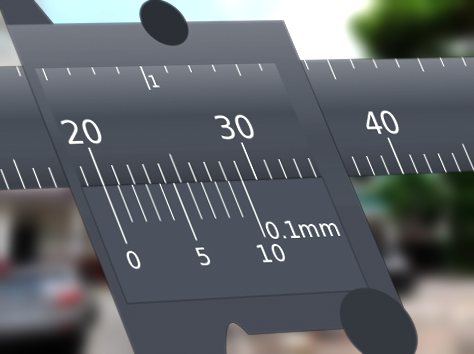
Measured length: 20.0,mm
